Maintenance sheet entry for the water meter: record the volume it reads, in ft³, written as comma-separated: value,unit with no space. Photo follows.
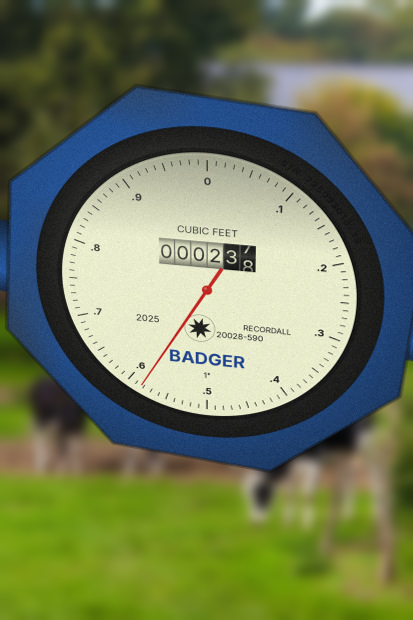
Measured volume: 237.58,ft³
